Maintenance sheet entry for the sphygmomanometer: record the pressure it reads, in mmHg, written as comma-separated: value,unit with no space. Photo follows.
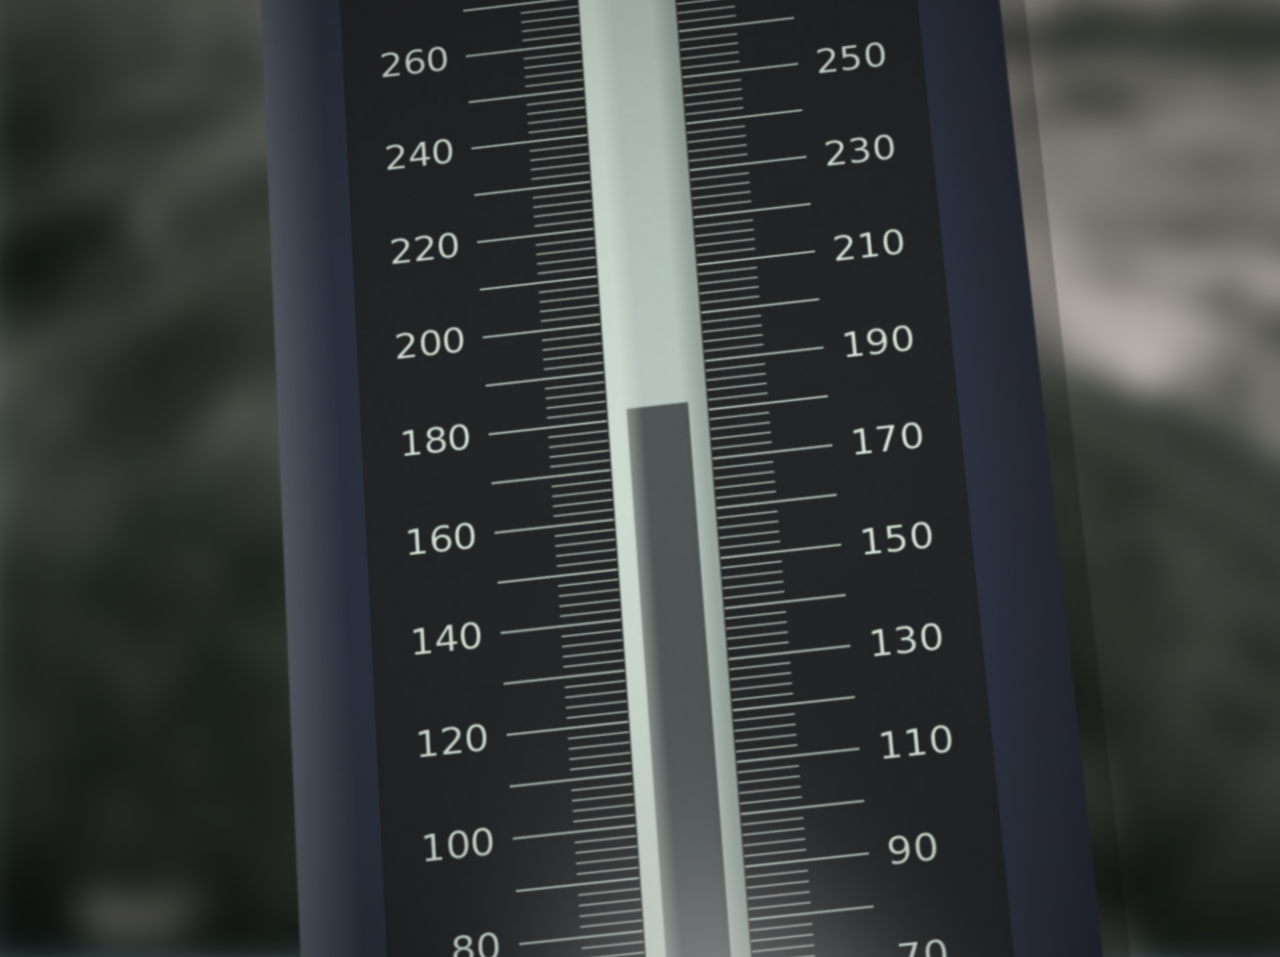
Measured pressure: 182,mmHg
